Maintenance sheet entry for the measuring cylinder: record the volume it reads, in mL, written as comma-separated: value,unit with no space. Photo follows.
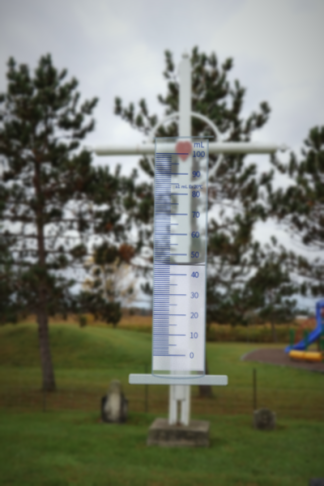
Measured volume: 45,mL
